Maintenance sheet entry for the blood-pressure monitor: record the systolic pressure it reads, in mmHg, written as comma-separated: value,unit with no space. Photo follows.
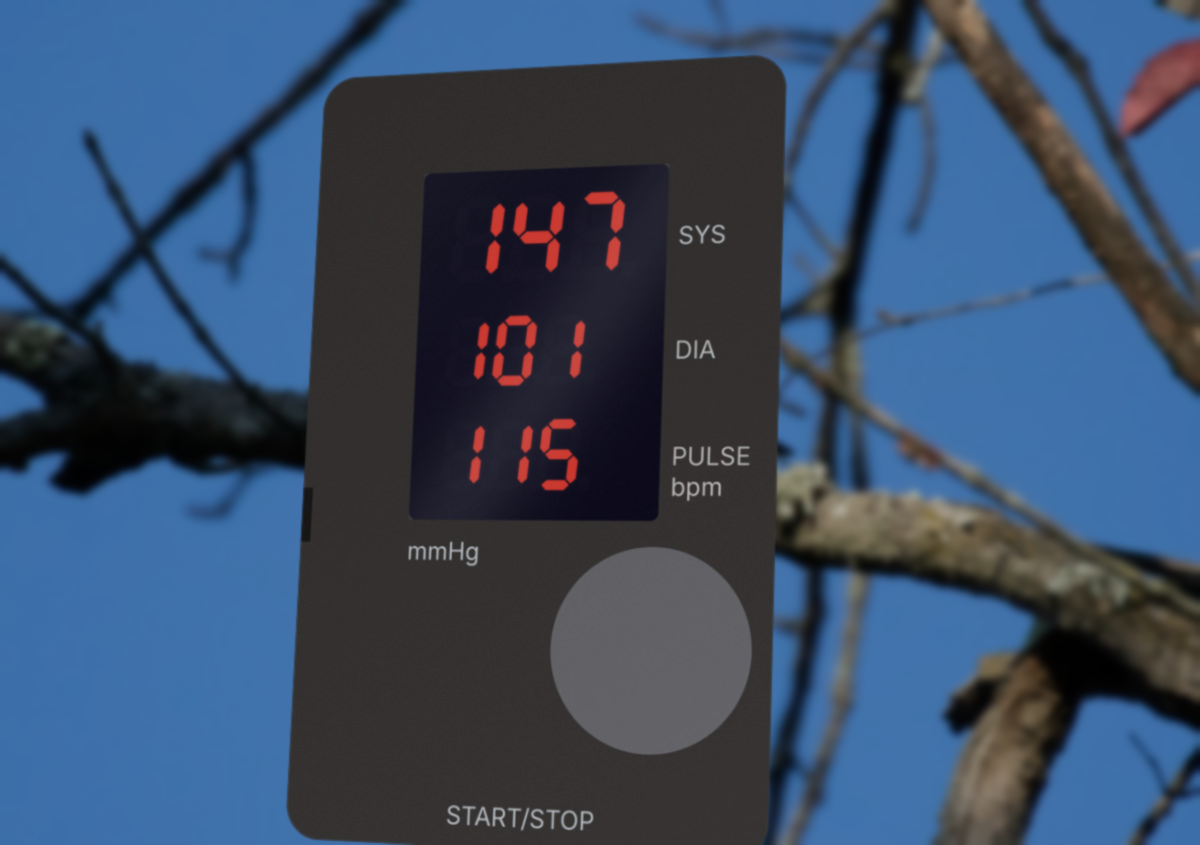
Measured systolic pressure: 147,mmHg
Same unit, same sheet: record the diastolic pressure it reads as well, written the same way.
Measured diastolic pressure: 101,mmHg
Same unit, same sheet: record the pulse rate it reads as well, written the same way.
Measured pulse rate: 115,bpm
